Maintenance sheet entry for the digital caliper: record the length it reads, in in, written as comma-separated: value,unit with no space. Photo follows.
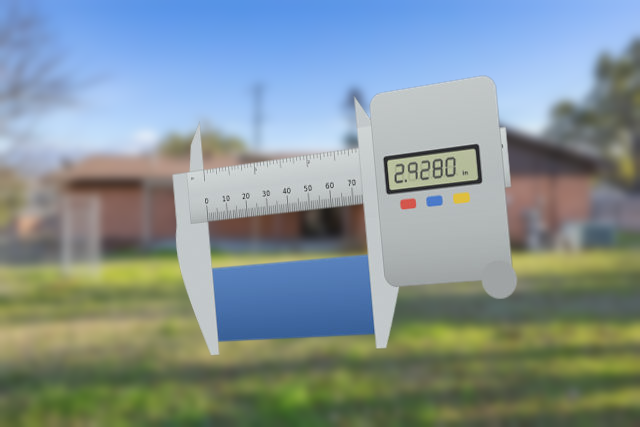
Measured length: 2.9280,in
